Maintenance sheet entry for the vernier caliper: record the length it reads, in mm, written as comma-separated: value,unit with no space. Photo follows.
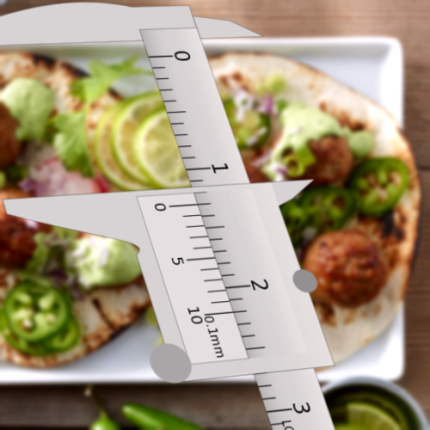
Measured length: 13.0,mm
